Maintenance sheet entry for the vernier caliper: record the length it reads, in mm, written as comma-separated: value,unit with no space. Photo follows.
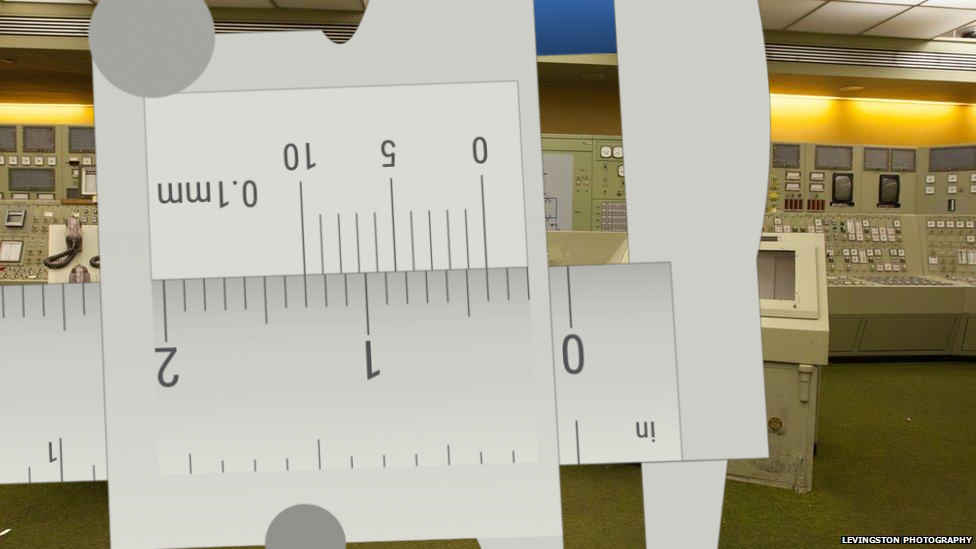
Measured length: 4.0,mm
